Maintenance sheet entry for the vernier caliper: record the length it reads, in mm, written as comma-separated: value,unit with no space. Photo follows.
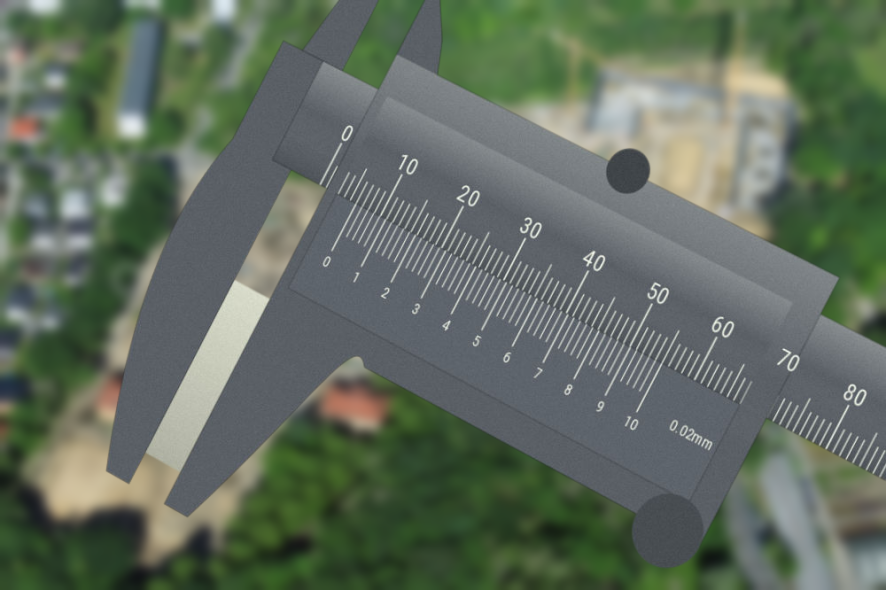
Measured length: 6.0,mm
